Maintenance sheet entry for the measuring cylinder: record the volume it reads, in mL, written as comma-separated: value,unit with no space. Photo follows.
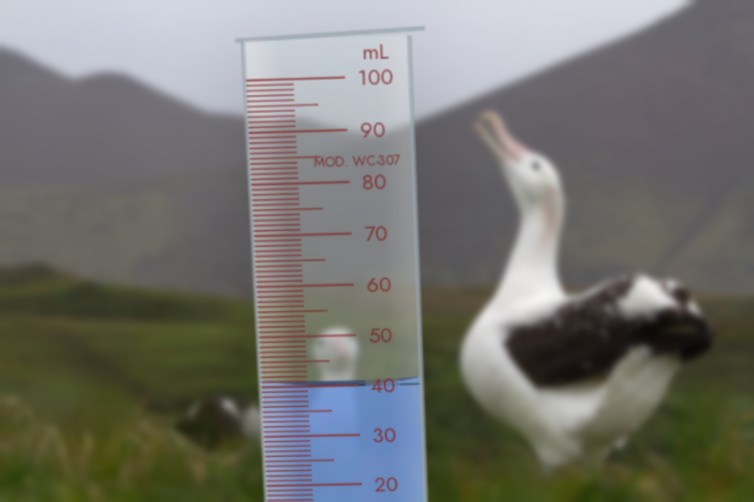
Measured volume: 40,mL
